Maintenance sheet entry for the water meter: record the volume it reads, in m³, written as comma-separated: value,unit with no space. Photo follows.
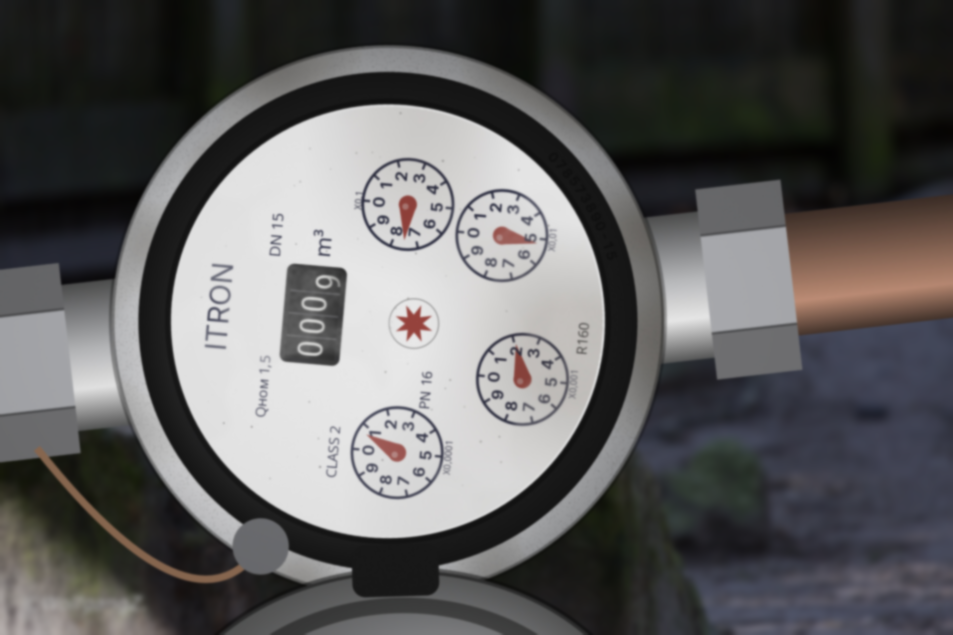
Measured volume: 8.7520,m³
